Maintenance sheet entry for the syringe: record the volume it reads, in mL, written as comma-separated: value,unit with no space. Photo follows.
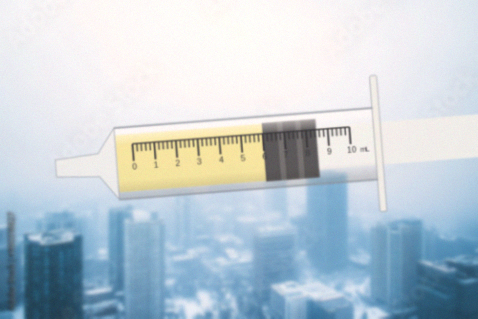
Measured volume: 6,mL
